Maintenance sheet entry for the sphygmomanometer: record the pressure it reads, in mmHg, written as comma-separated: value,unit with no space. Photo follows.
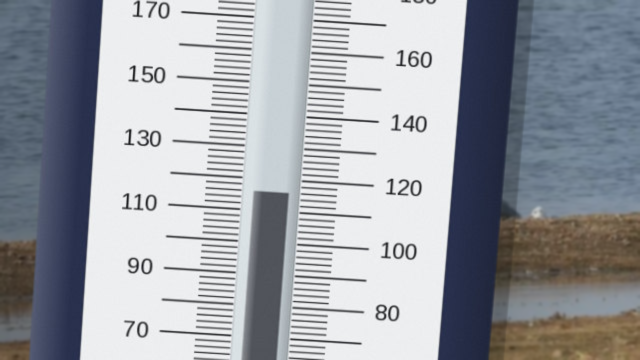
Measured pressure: 116,mmHg
